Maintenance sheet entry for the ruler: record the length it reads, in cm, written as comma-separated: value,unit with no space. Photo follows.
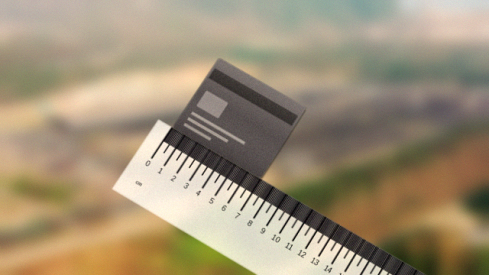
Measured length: 7,cm
